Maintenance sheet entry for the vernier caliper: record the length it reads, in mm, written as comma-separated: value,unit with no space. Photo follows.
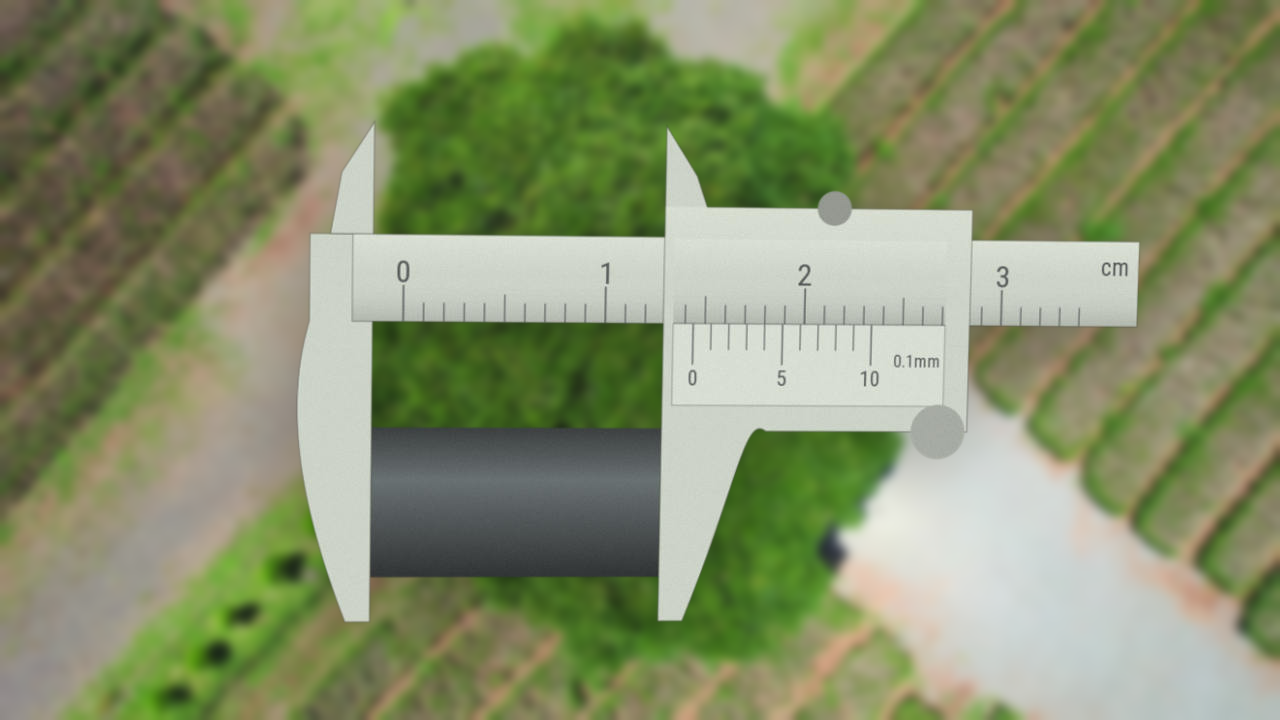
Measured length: 14.4,mm
